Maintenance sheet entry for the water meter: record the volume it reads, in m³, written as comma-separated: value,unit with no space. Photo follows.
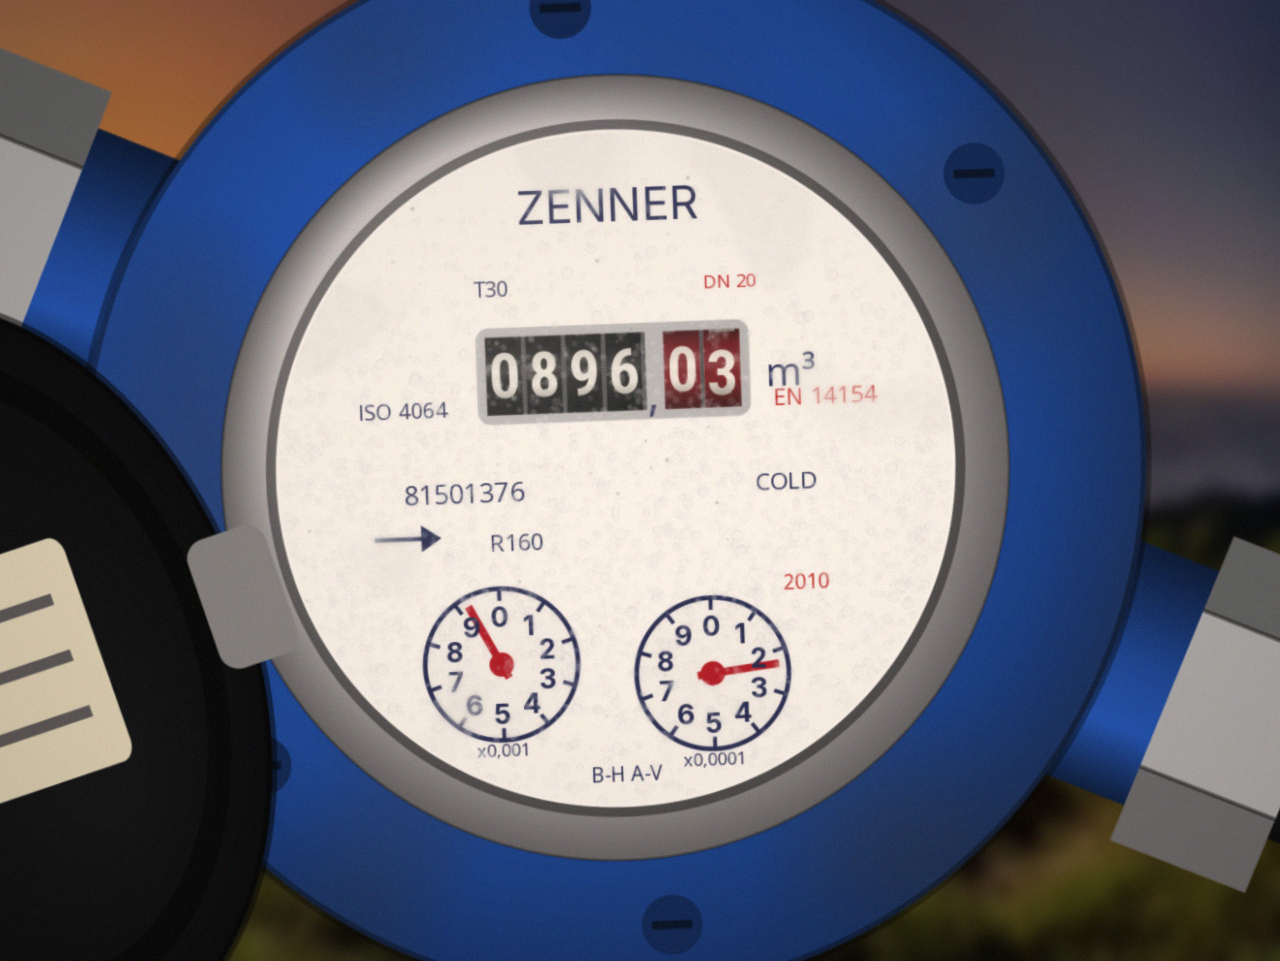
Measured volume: 896.0292,m³
